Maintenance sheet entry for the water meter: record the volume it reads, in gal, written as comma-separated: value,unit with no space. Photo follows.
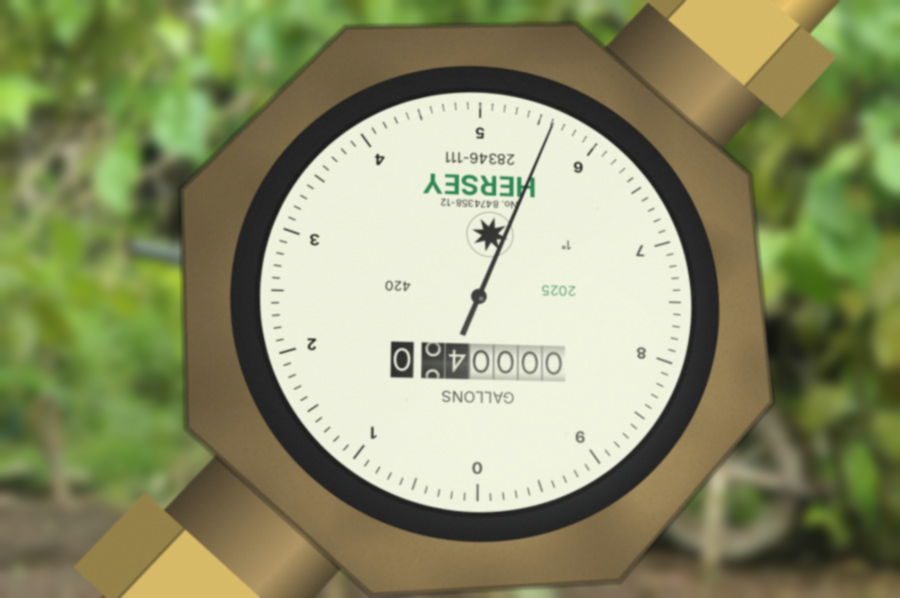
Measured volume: 485.6,gal
